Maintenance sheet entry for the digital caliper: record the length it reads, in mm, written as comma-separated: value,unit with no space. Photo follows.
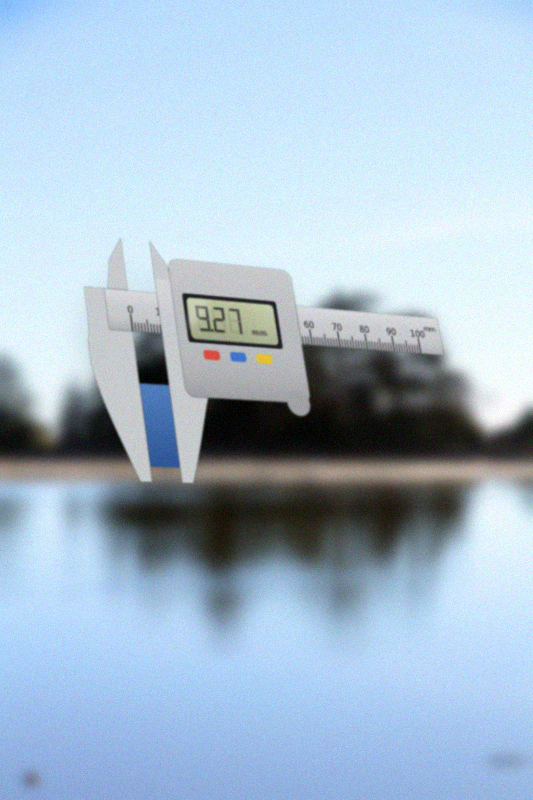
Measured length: 9.27,mm
